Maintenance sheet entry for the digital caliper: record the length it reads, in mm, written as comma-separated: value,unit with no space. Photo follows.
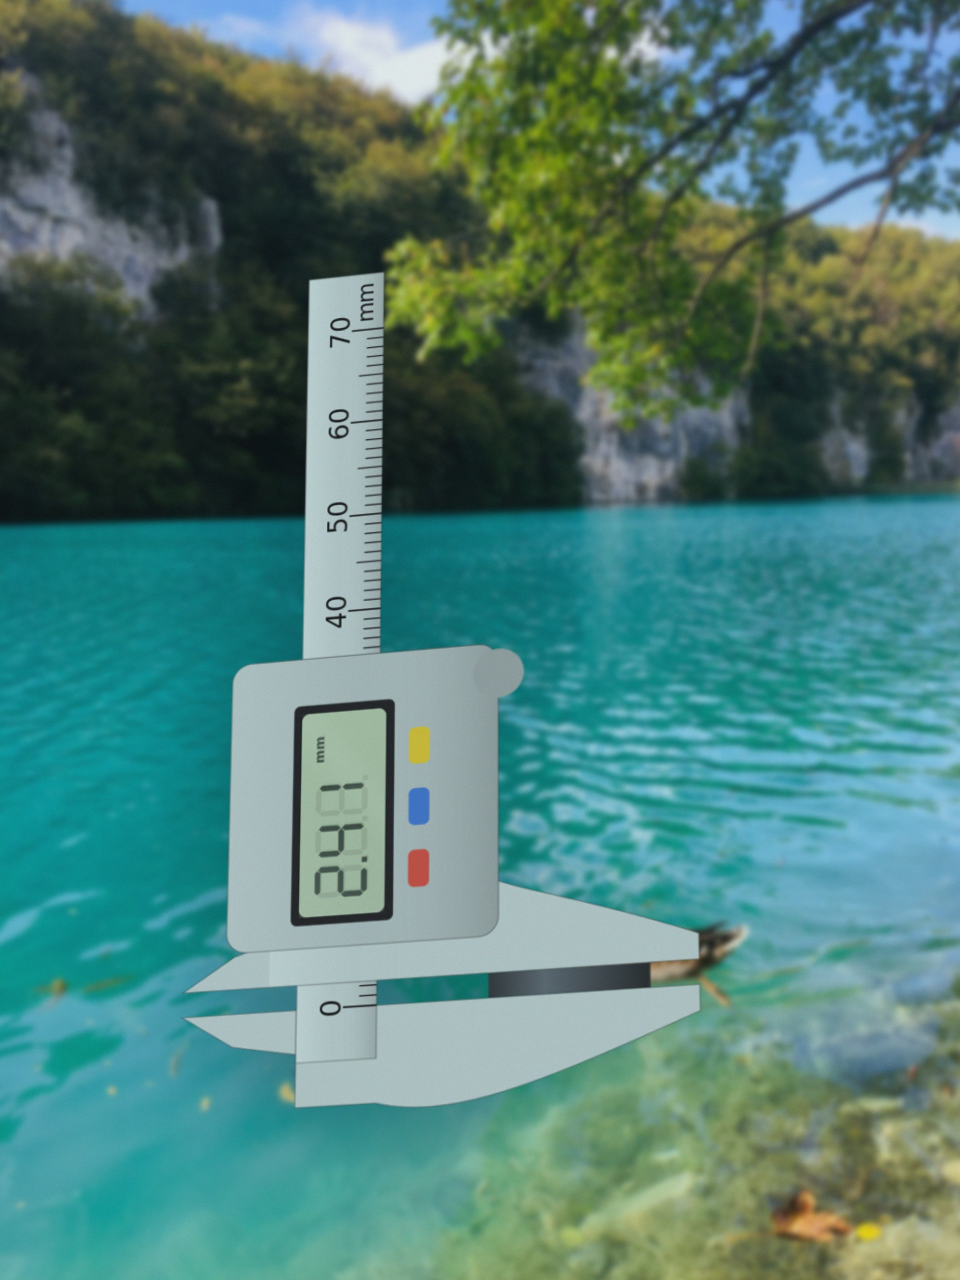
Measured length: 2.41,mm
